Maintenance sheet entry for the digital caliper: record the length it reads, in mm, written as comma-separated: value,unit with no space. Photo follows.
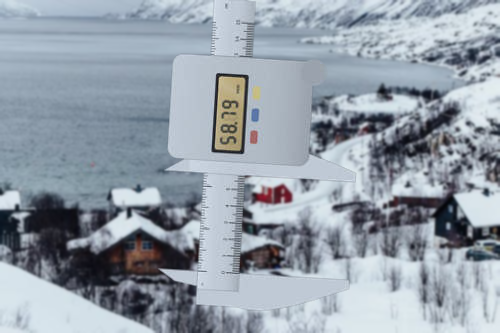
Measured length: 58.79,mm
